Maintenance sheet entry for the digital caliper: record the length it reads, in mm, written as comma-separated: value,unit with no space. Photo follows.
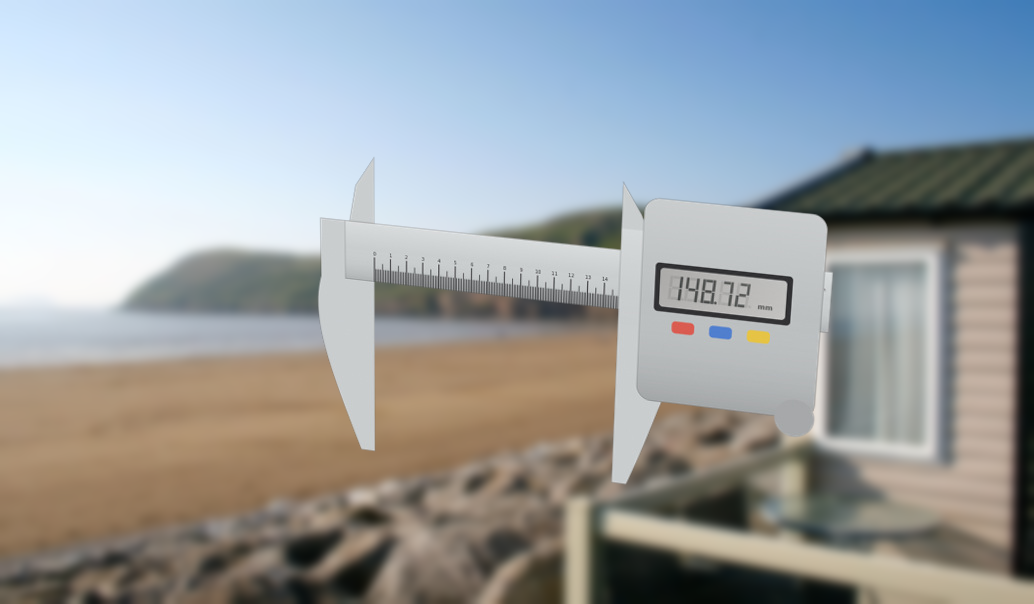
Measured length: 148.72,mm
